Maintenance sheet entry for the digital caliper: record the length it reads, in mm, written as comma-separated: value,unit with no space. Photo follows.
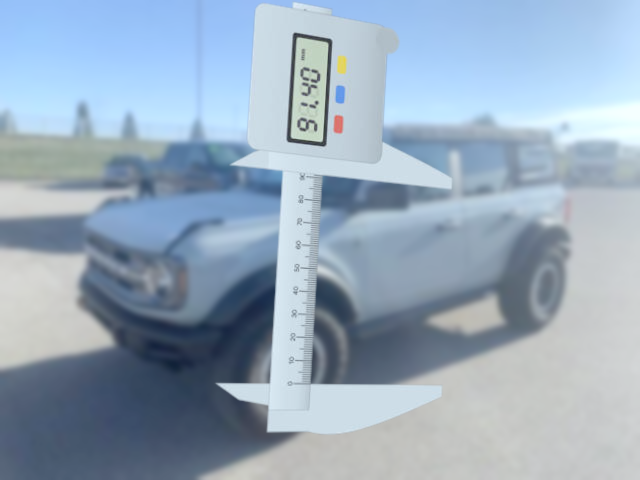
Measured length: 91.40,mm
